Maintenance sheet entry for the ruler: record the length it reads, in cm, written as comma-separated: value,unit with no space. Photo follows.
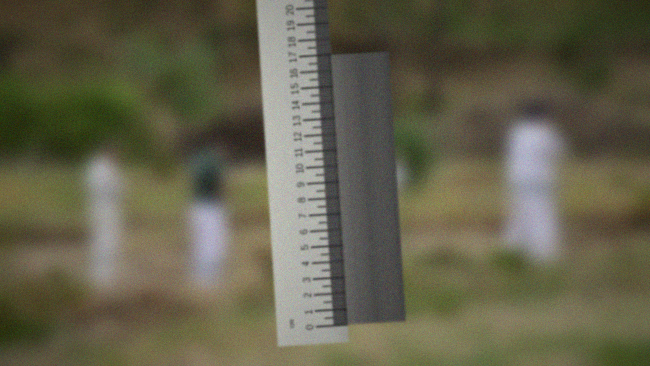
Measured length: 17,cm
